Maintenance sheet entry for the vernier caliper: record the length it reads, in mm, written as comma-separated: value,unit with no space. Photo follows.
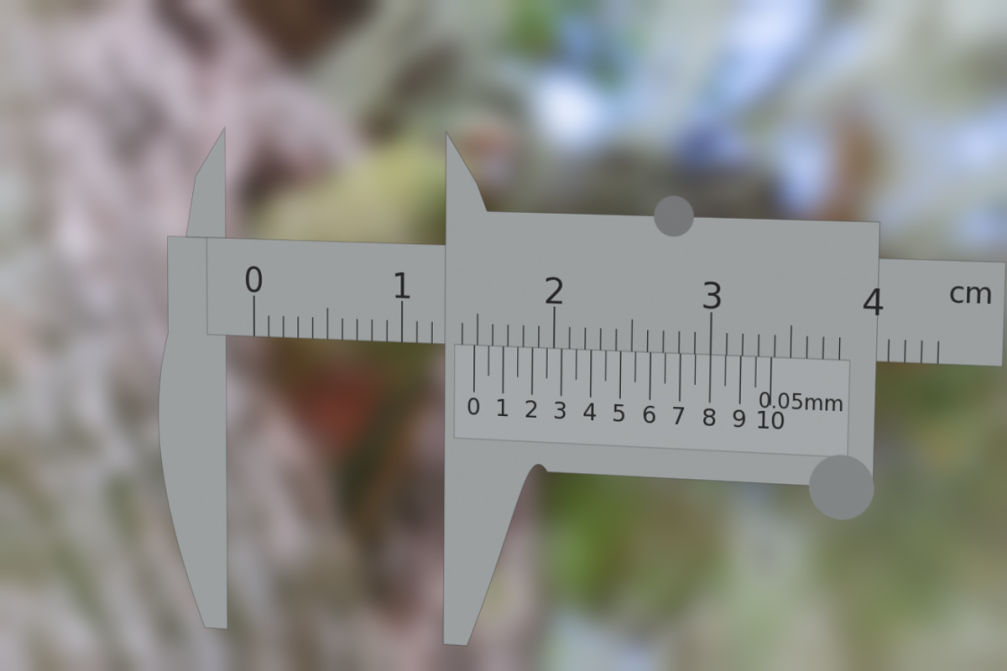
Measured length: 14.8,mm
